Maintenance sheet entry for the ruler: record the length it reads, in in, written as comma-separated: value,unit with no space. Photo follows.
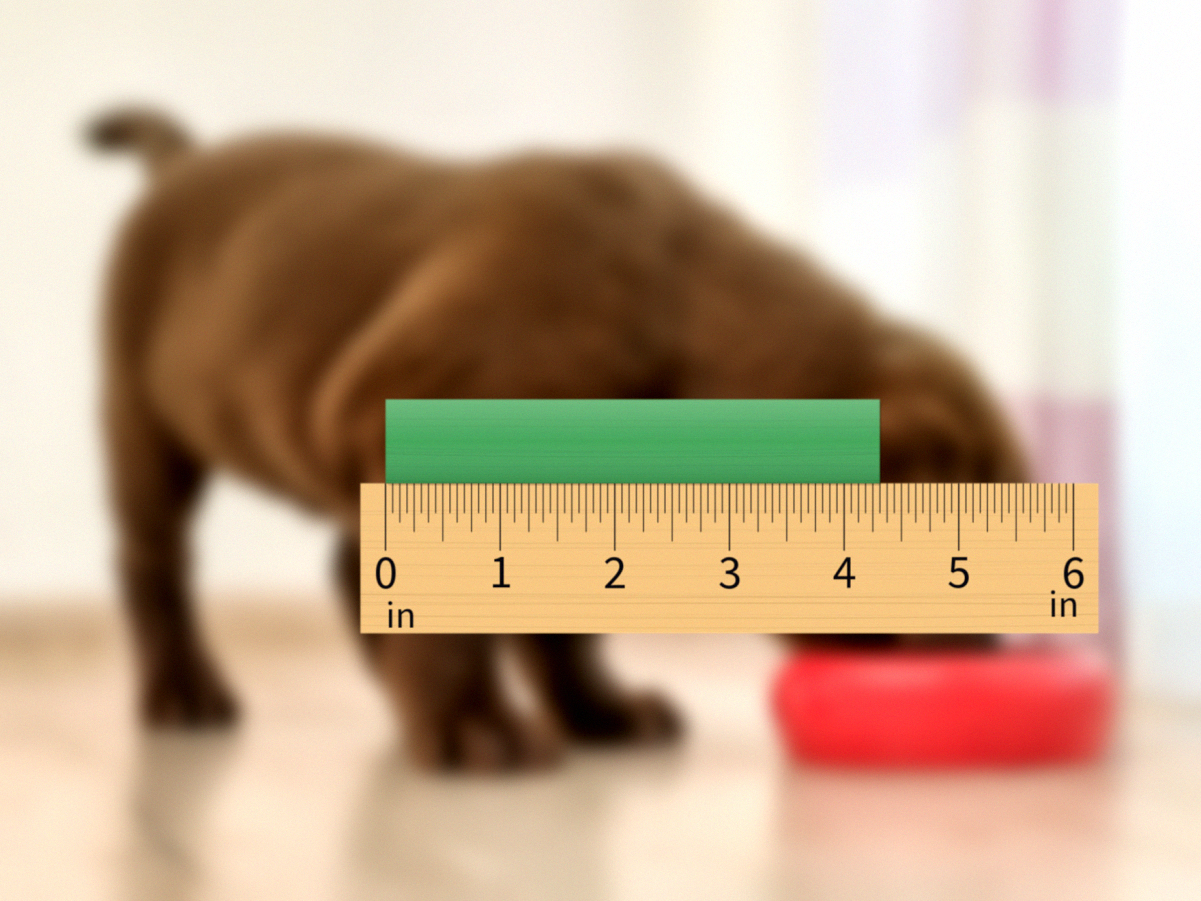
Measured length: 4.3125,in
